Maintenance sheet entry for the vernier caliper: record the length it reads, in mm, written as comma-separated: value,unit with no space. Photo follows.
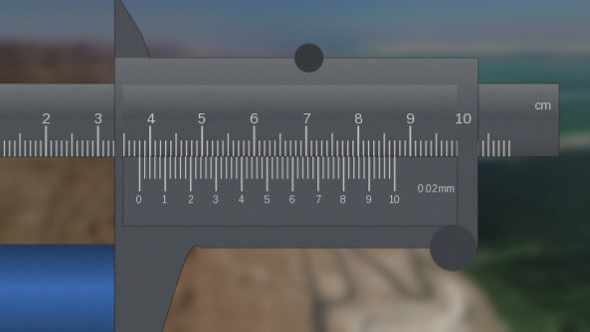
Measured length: 38.0,mm
